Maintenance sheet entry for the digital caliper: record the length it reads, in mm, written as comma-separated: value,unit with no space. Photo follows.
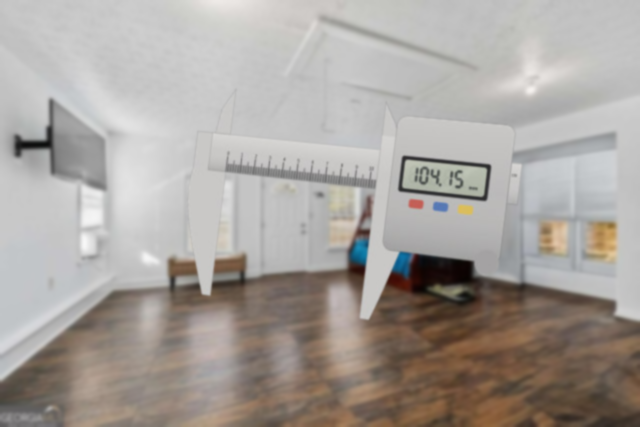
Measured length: 104.15,mm
